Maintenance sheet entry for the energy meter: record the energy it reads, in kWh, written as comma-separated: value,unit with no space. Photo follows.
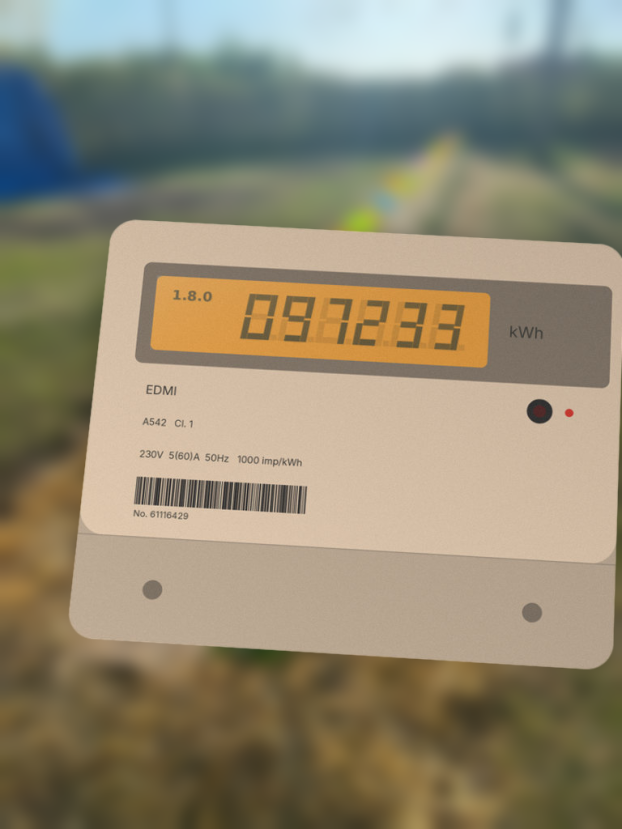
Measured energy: 97233,kWh
